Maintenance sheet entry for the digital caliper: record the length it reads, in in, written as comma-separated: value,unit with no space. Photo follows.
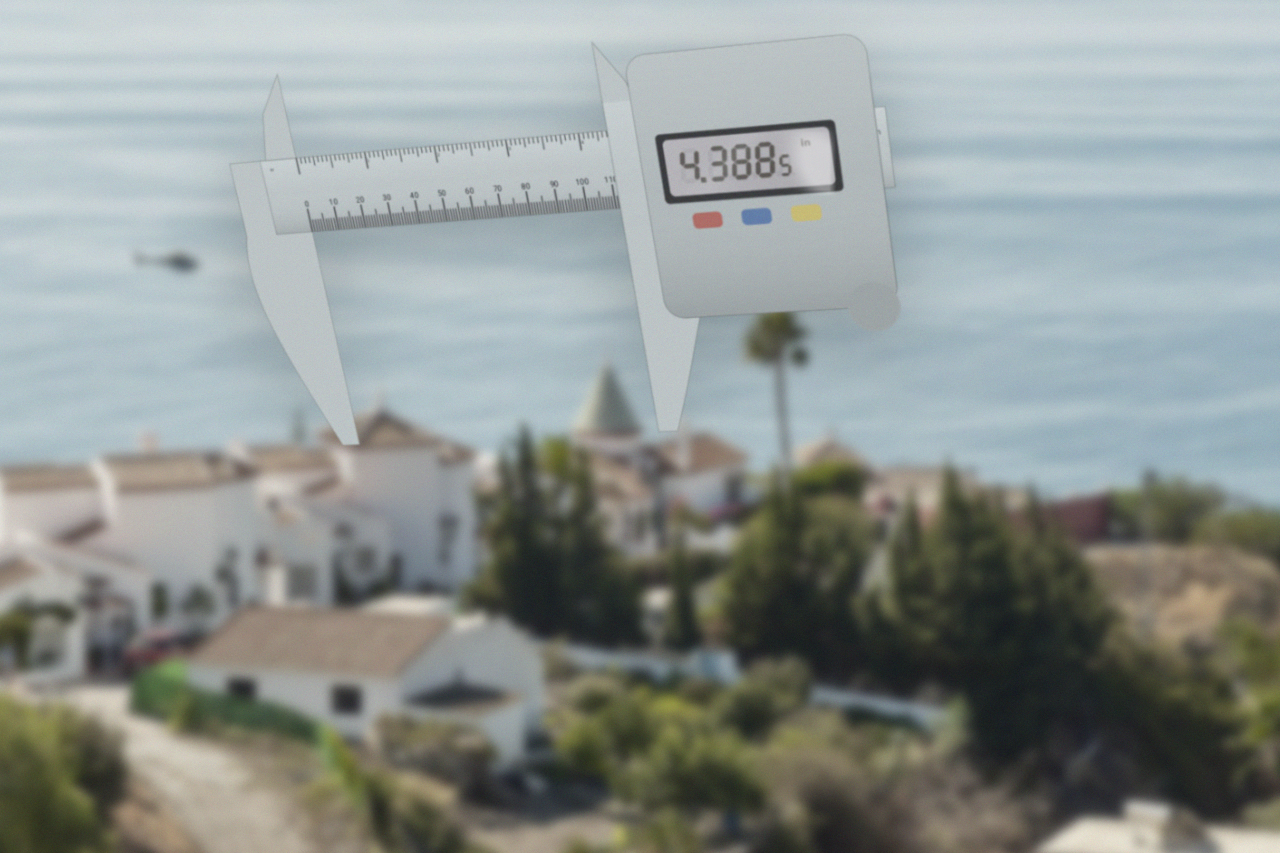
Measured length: 4.3885,in
